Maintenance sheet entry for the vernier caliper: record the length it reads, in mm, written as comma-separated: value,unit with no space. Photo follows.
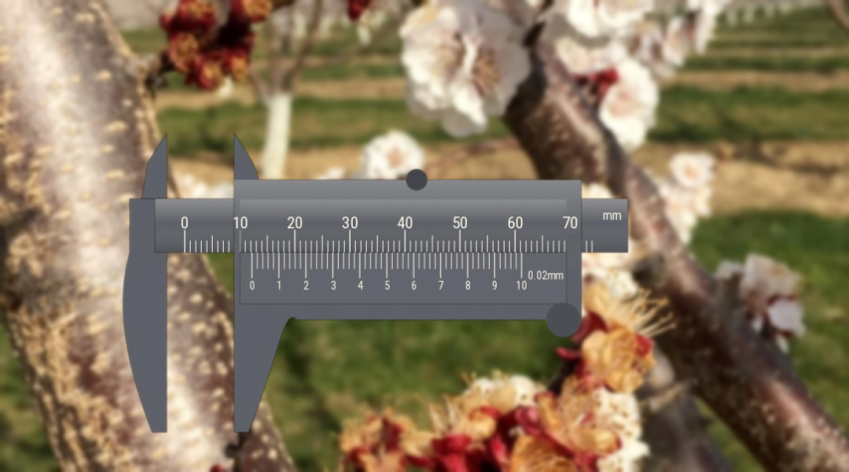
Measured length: 12.2,mm
